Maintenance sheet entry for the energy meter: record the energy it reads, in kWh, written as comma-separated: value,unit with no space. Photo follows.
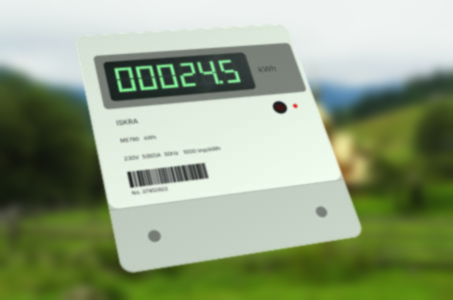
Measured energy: 24.5,kWh
